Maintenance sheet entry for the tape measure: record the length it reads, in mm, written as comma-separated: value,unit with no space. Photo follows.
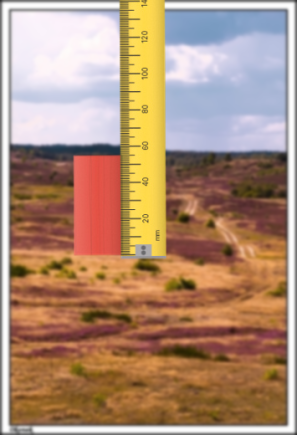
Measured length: 55,mm
